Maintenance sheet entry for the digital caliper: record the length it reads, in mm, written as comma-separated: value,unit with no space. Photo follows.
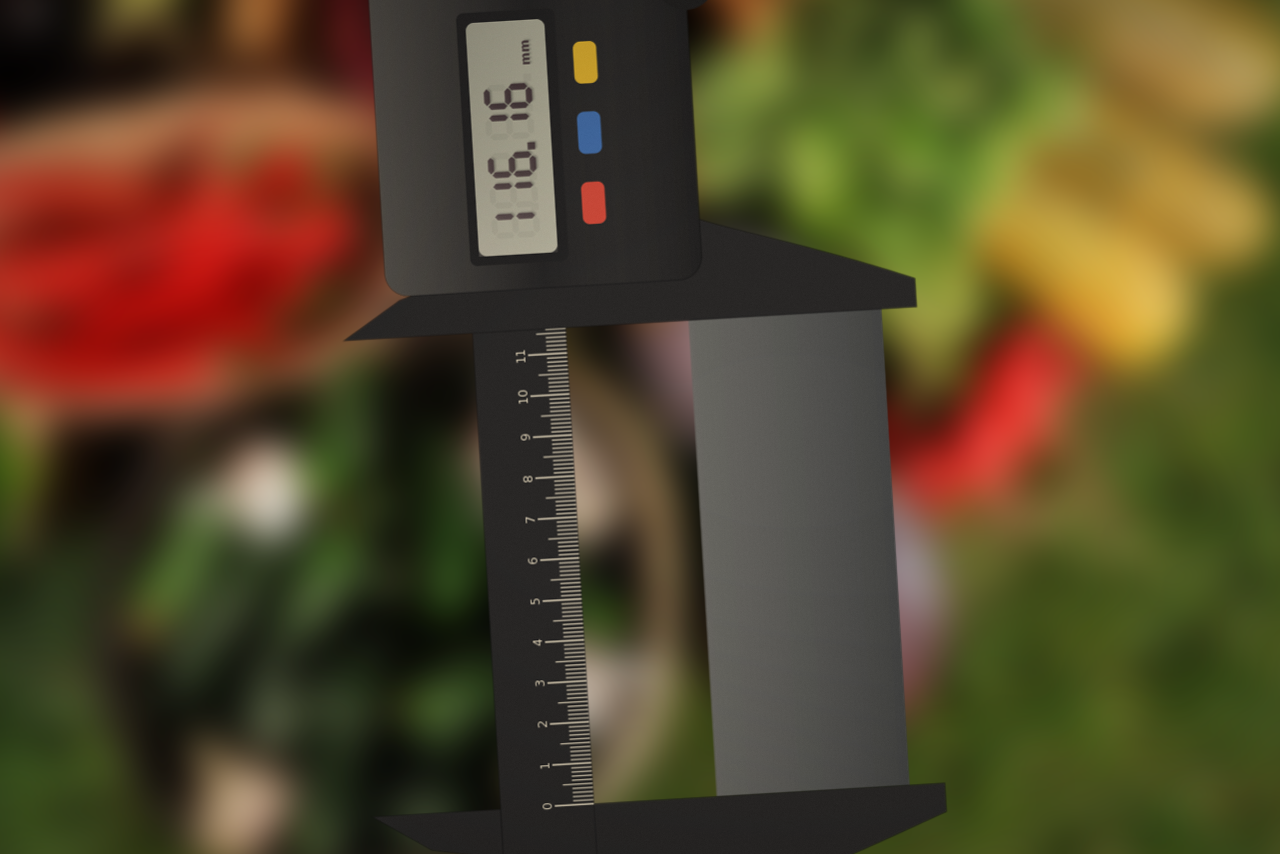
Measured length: 116.16,mm
